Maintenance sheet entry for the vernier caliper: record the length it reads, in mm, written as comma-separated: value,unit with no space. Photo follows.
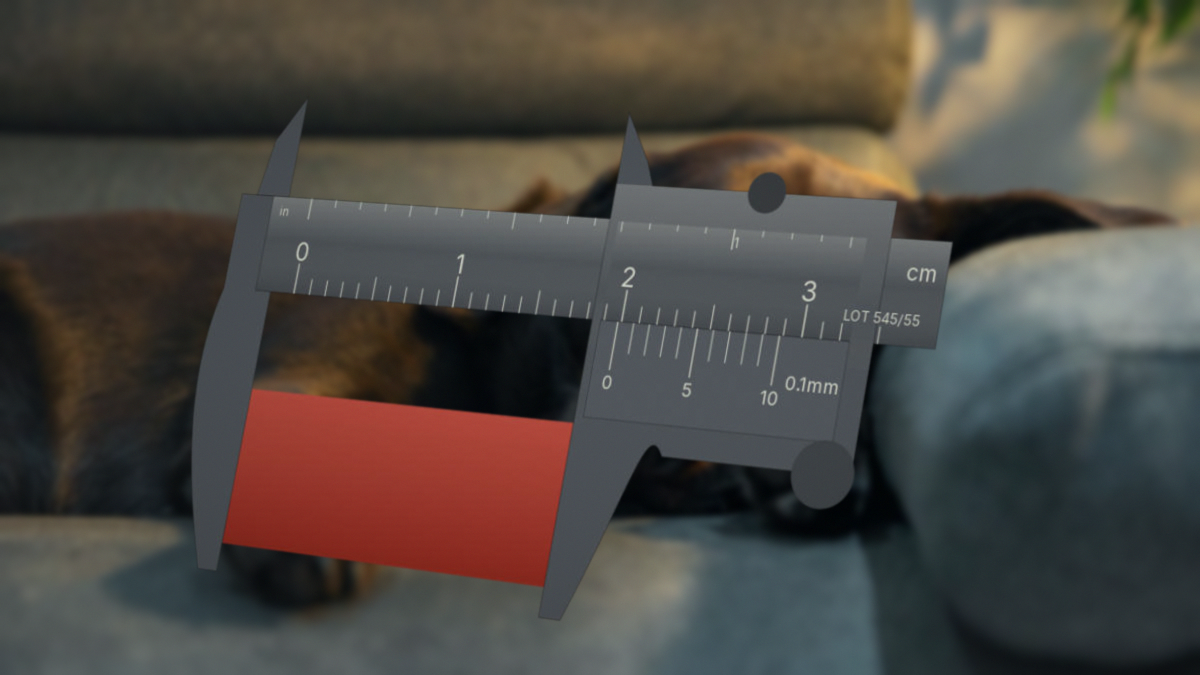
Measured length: 19.8,mm
